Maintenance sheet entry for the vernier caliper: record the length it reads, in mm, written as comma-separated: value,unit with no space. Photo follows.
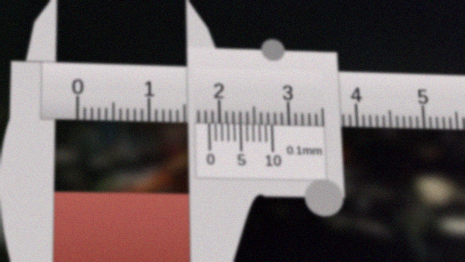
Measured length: 18.5,mm
